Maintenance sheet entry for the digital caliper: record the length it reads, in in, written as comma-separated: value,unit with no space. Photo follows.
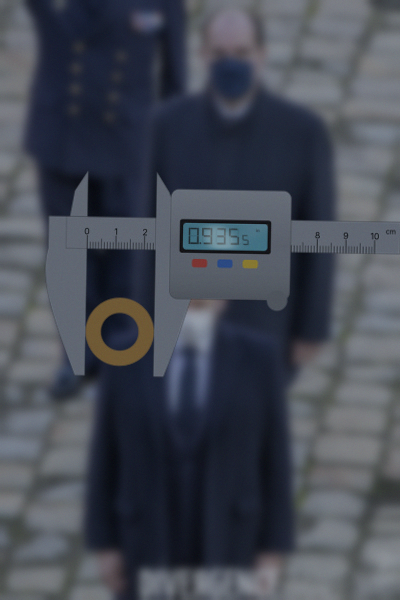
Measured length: 0.9355,in
